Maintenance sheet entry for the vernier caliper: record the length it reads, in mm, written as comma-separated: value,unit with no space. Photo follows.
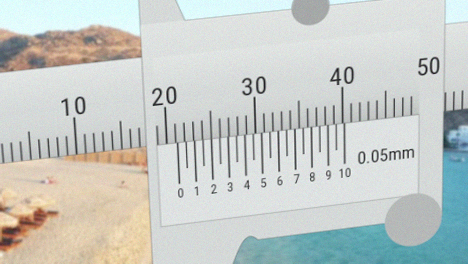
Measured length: 21.2,mm
